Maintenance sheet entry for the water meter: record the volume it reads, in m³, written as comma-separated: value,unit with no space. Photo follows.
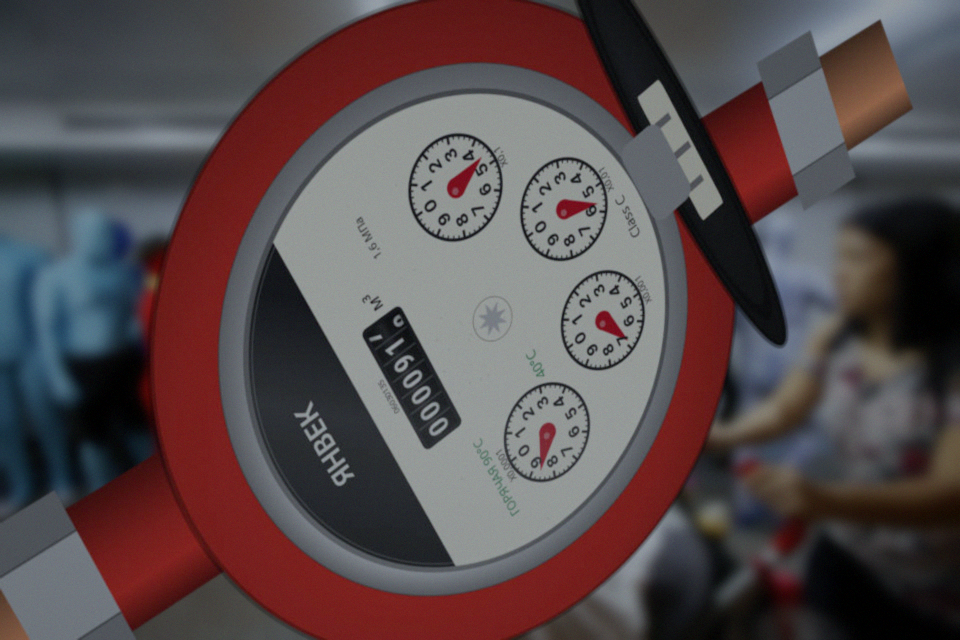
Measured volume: 917.4568,m³
